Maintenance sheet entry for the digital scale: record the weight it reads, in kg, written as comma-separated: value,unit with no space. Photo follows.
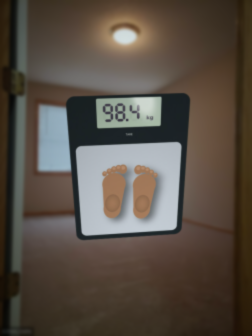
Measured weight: 98.4,kg
